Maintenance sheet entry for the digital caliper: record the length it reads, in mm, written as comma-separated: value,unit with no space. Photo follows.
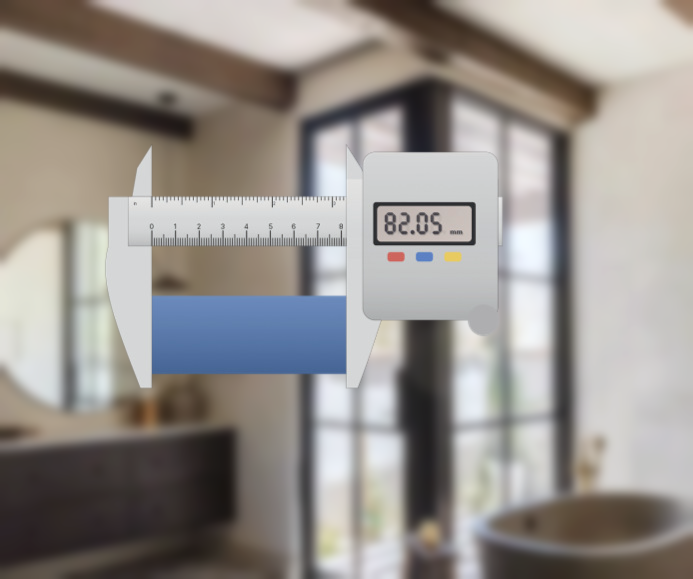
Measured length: 82.05,mm
